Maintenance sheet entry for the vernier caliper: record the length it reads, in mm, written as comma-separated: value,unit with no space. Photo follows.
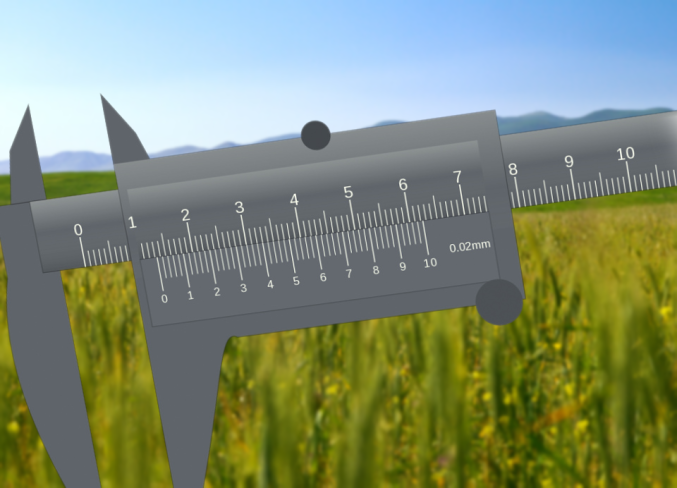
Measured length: 13.4,mm
